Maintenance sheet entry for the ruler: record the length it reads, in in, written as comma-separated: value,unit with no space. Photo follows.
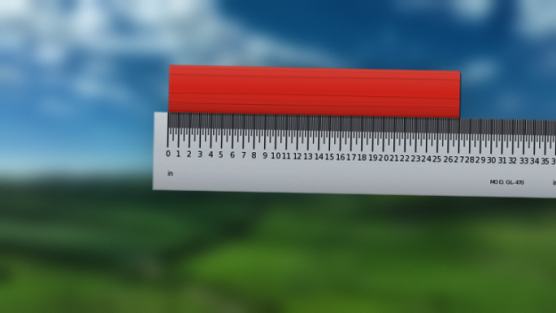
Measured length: 27,in
